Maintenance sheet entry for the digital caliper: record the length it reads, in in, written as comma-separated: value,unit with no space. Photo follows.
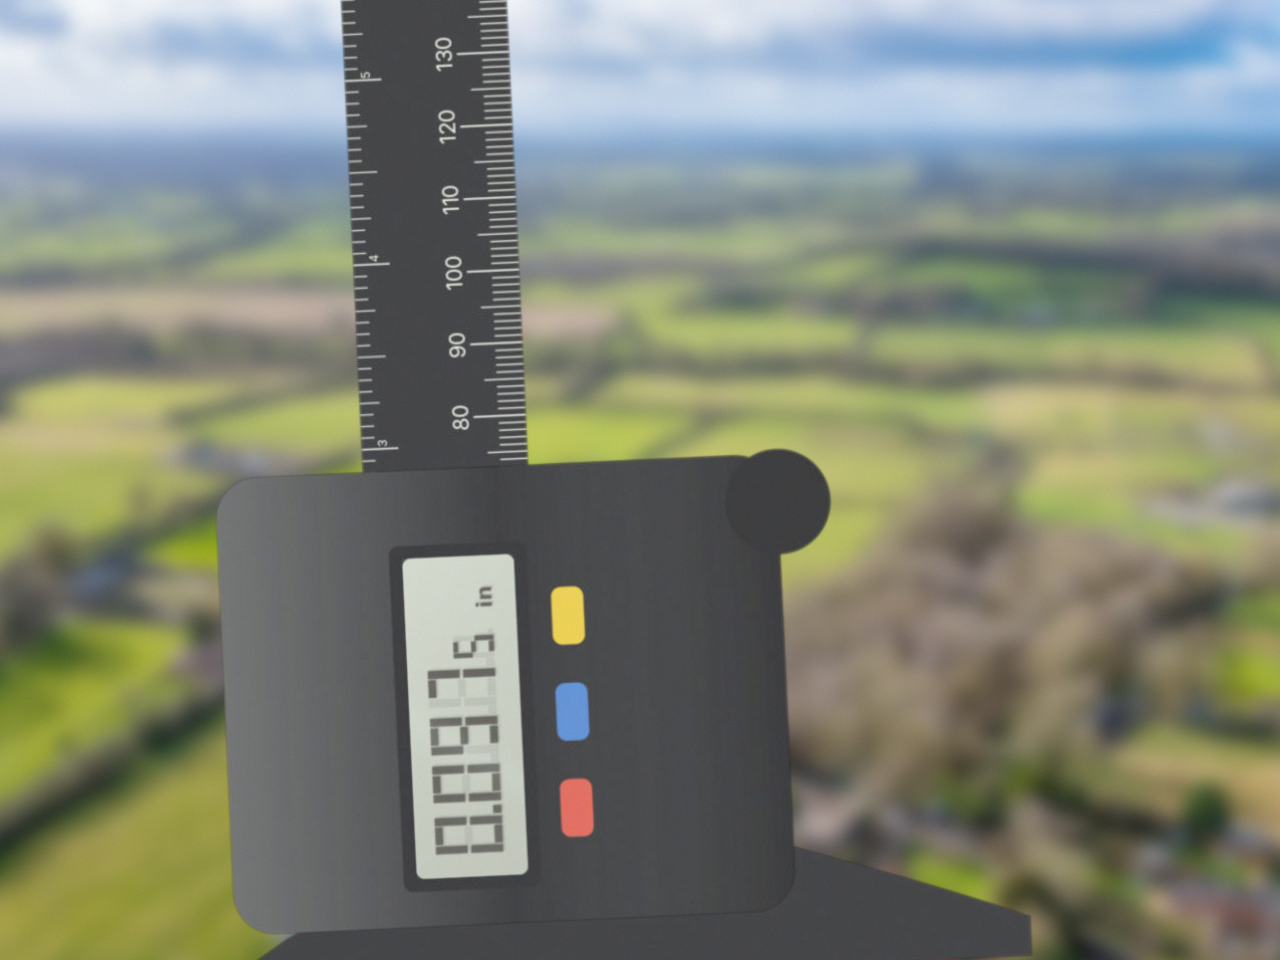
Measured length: 0.0975,in
